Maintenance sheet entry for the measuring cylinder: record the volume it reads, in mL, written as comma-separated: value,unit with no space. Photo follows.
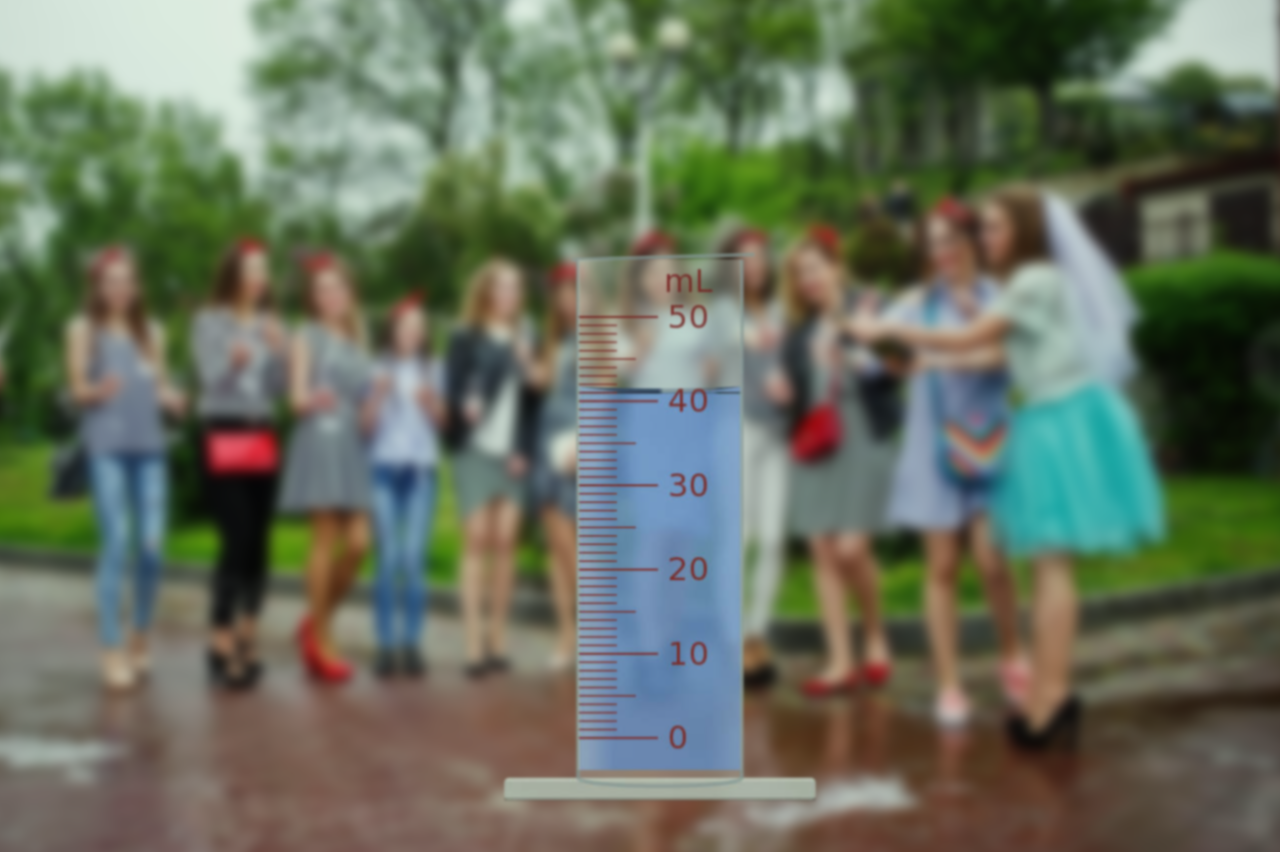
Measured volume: 41,mL
